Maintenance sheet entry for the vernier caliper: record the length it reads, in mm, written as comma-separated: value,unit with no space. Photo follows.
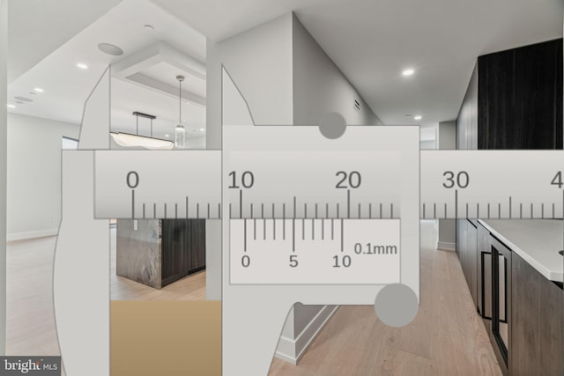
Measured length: 10.4,mm
